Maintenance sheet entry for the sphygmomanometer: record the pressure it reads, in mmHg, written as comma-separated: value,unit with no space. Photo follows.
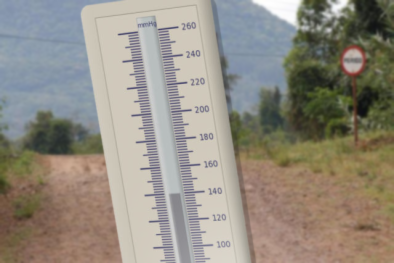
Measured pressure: 140,mmHg
